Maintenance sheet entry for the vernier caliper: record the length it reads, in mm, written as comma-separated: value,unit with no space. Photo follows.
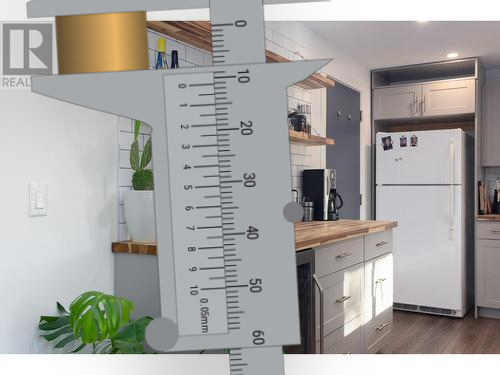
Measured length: 11.2,mm
